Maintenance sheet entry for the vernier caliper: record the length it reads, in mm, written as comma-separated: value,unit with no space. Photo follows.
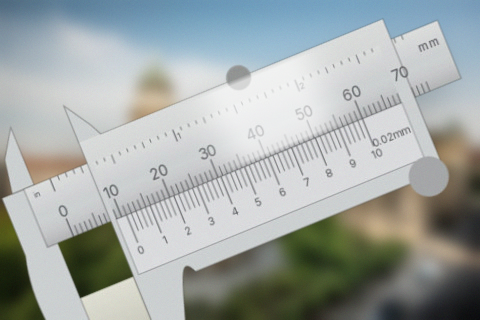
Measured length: 11.0,mm
